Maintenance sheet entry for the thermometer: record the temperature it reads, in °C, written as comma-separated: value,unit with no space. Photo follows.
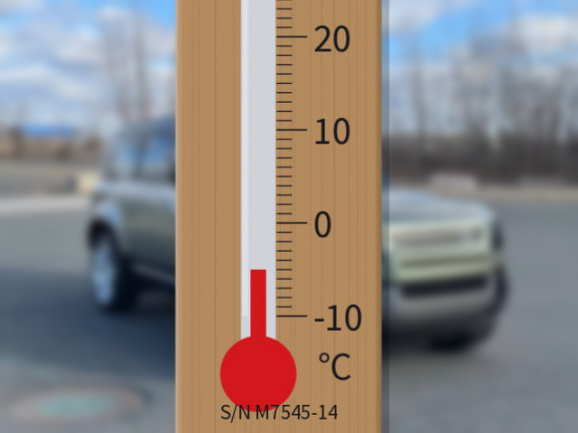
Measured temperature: -5,°C
